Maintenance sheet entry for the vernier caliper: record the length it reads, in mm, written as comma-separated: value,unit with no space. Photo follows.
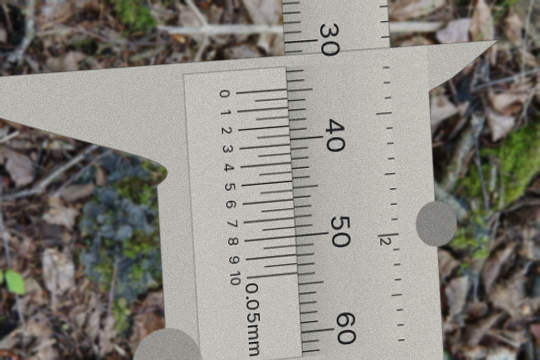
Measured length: 34.8,mm
